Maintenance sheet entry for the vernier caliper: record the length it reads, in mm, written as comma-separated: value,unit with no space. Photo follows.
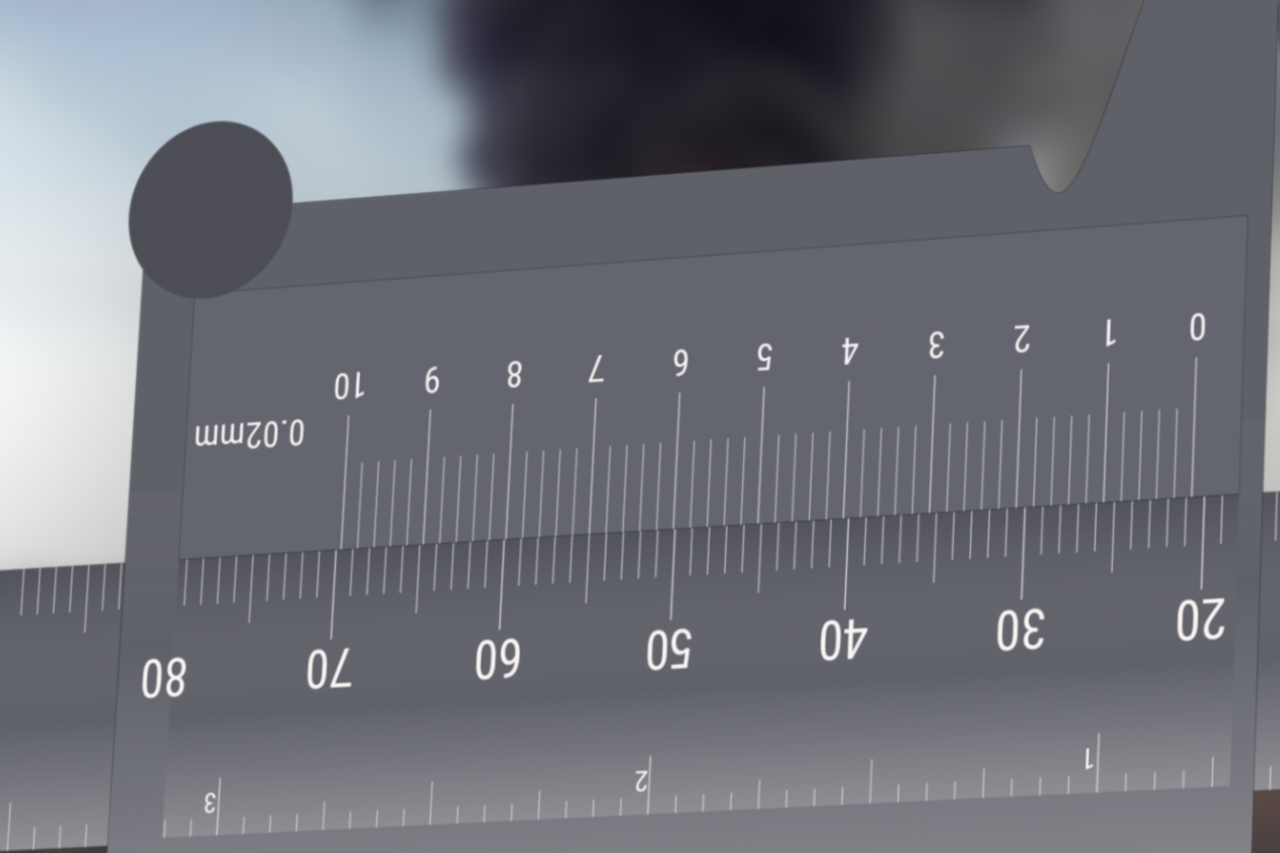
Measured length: 20.7,mm
